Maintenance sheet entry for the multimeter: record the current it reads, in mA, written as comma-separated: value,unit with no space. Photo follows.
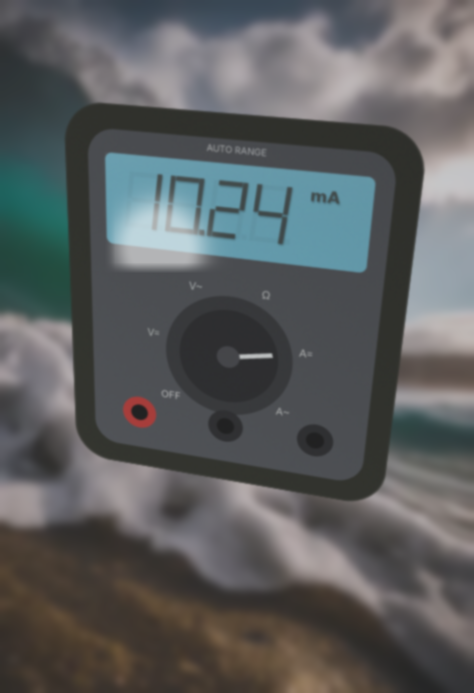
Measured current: 10.24,mA
